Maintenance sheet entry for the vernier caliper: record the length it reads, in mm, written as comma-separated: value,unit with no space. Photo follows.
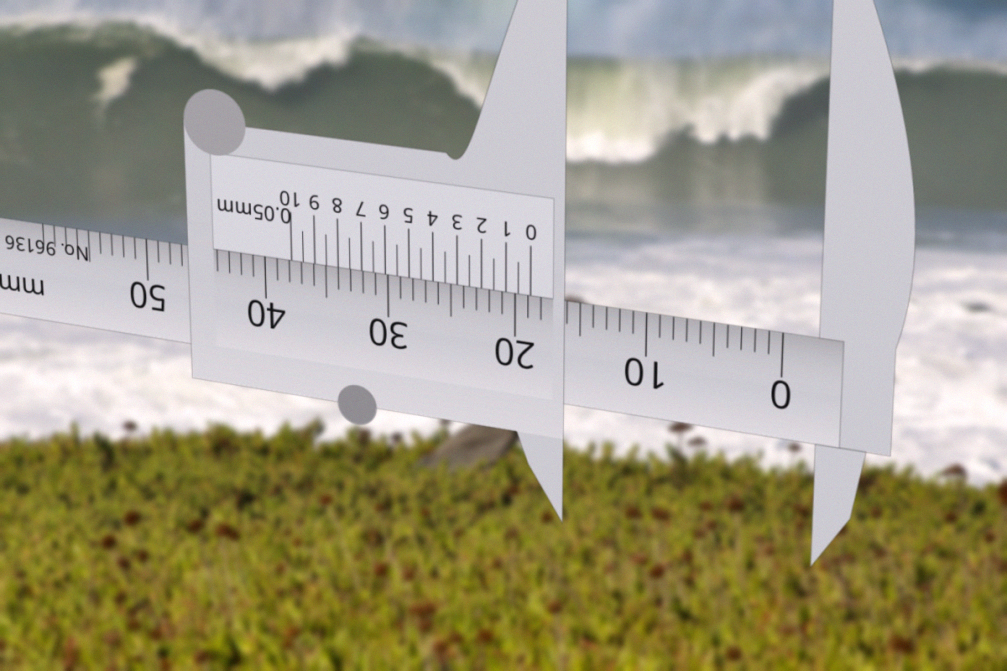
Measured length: 18.8,mm
